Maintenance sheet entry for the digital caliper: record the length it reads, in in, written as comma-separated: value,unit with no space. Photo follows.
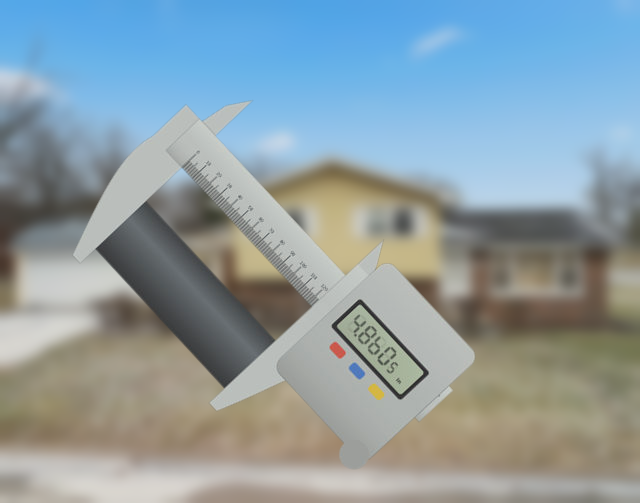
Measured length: 4.8605,in
